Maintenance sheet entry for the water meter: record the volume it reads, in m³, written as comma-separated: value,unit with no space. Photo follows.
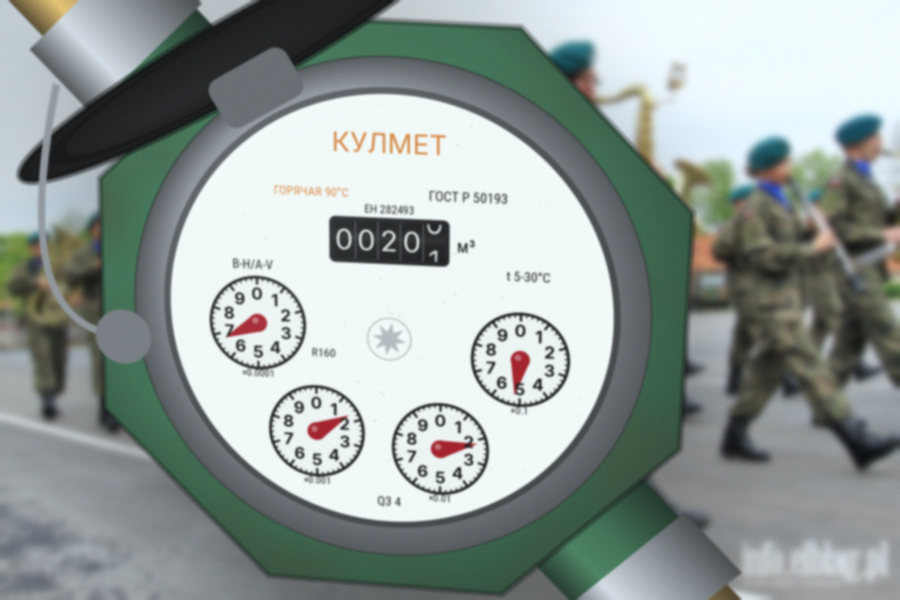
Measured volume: 200.5216,m³
